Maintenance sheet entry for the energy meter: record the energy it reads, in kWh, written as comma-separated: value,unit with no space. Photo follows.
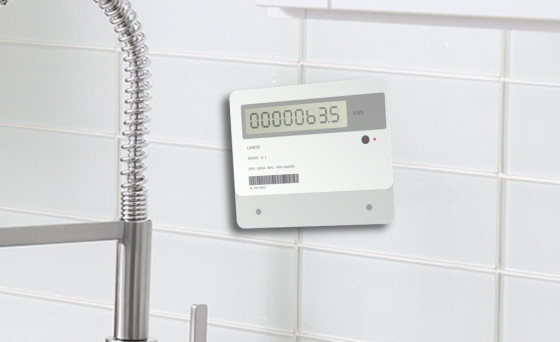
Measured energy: 63.5,kWh
